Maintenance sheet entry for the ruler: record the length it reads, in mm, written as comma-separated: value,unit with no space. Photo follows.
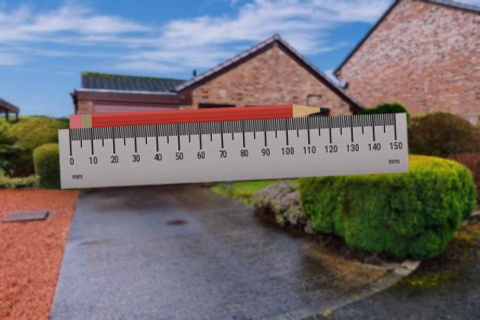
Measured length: 120,mm
